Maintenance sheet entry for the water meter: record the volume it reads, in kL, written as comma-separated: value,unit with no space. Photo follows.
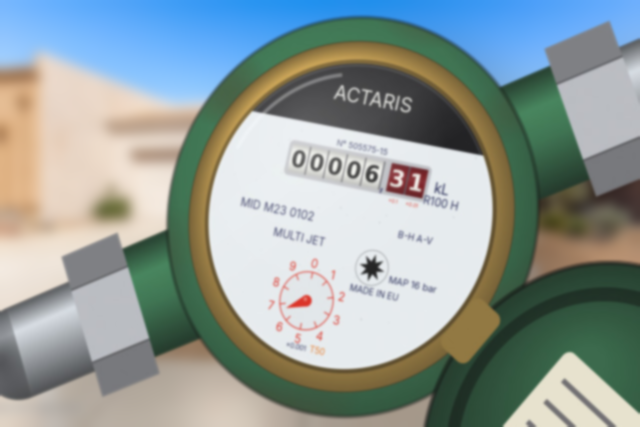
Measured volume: 6.316,kL
